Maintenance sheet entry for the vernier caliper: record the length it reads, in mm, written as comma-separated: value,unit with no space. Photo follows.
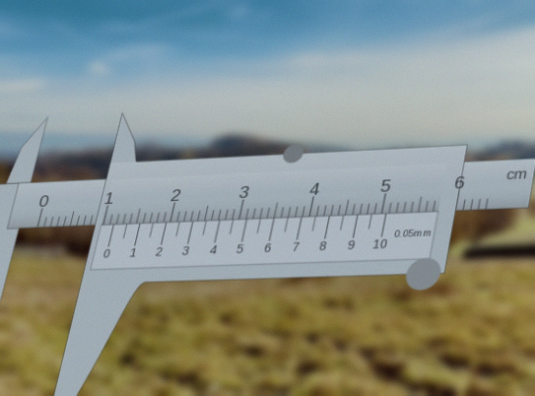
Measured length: 11.6,mm
